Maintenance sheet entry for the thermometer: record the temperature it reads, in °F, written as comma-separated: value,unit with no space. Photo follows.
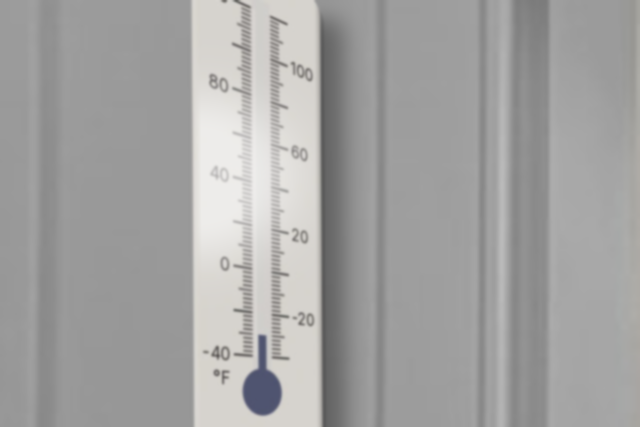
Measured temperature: -30,°F
